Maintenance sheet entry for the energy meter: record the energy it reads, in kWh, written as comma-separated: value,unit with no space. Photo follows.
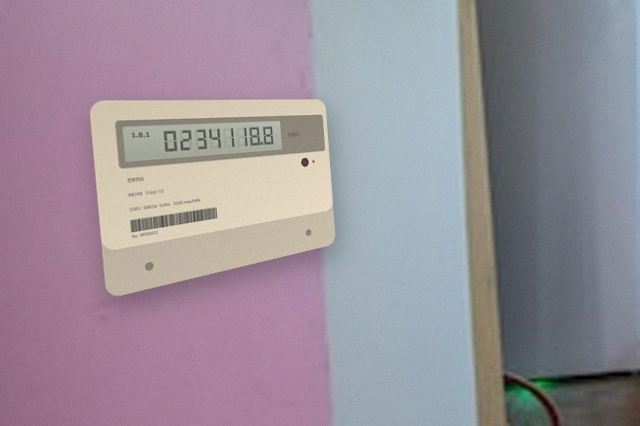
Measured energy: 234118.8,kWh
